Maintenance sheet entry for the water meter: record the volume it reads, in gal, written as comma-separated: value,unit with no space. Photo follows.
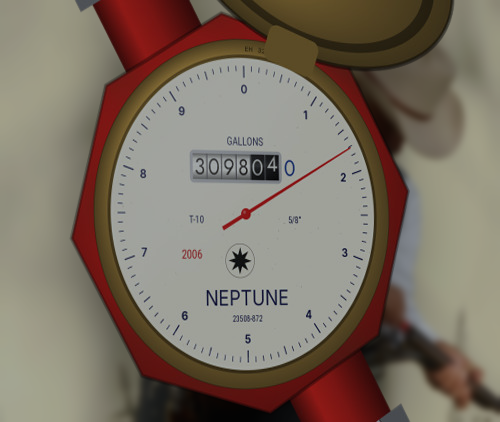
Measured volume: 3098041.7,gal
